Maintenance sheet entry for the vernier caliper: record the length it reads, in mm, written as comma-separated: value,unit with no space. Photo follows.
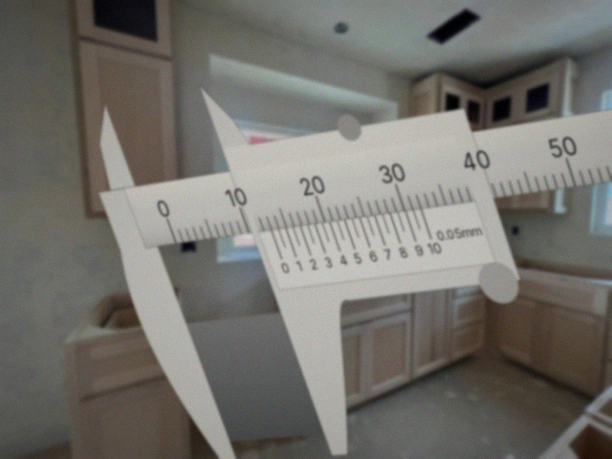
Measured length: 13.0,mm
